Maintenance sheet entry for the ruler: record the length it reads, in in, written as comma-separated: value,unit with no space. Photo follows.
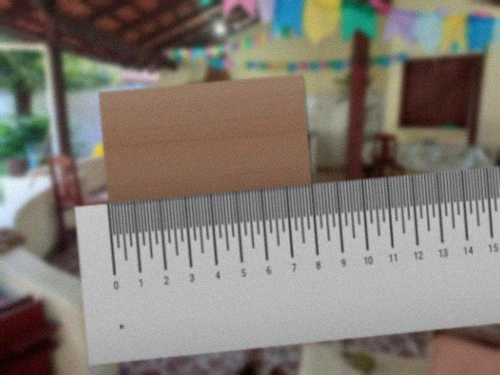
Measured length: 8,in
